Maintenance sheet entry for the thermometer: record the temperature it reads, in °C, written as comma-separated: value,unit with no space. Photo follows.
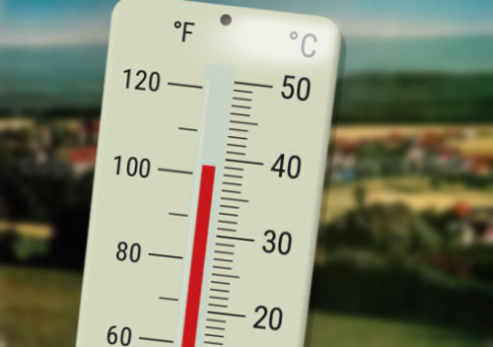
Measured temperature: 39,°C
